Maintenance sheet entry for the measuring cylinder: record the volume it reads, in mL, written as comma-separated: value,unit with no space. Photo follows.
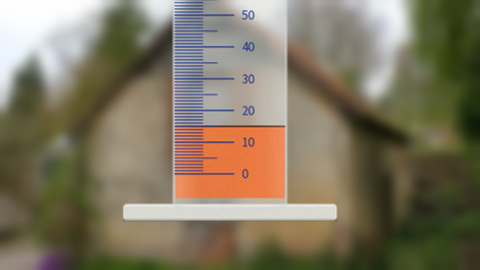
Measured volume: 15,mL
